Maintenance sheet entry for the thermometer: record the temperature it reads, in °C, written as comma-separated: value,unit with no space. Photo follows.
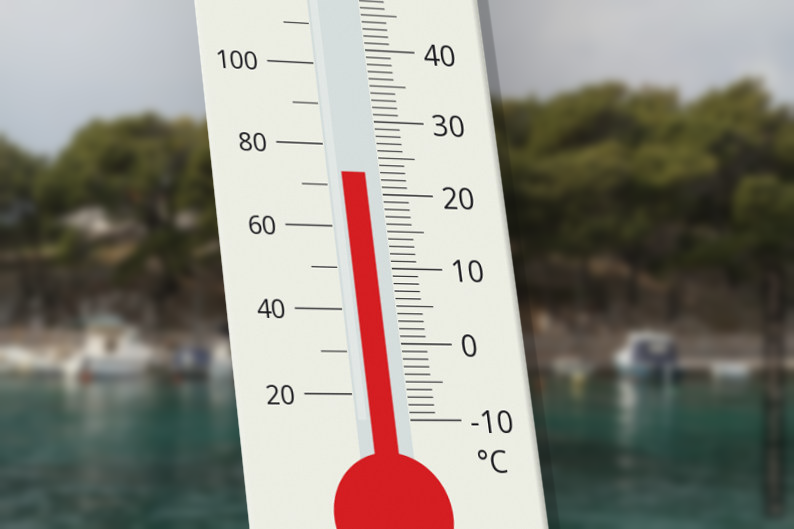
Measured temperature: 23,°C
